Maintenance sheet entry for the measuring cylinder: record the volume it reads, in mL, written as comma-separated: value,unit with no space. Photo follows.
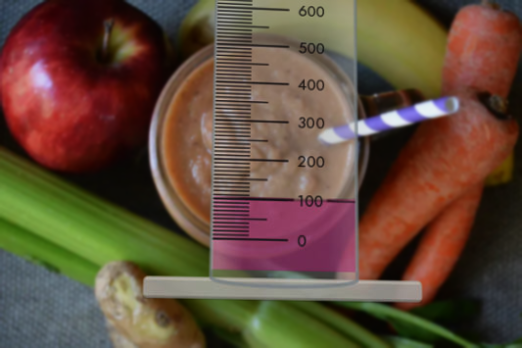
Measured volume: 100,mL
